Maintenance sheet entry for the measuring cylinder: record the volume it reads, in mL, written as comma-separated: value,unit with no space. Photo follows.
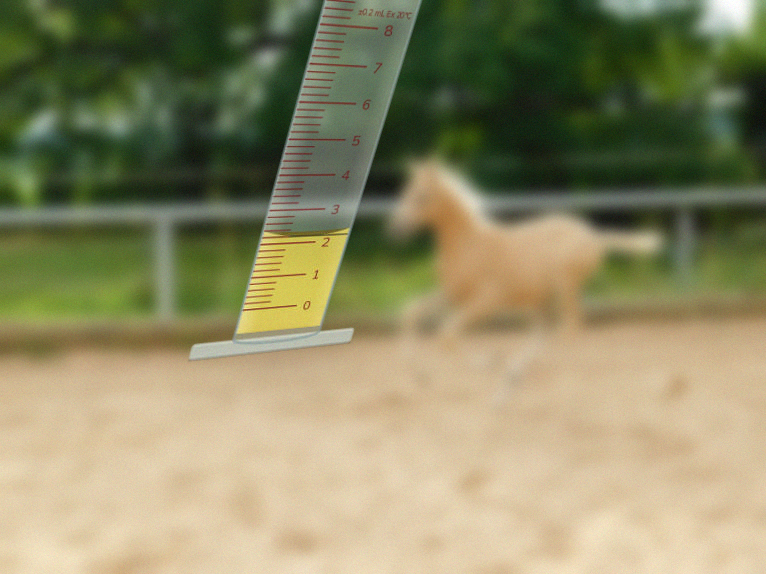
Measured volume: 2.2,mL
